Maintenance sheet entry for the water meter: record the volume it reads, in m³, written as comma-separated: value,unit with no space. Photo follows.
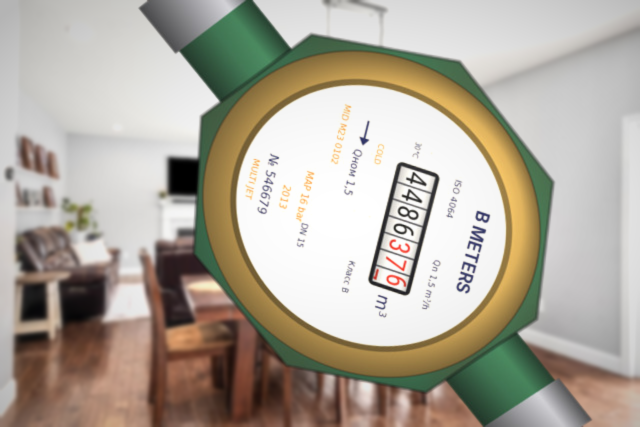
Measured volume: 4486.376,m³
